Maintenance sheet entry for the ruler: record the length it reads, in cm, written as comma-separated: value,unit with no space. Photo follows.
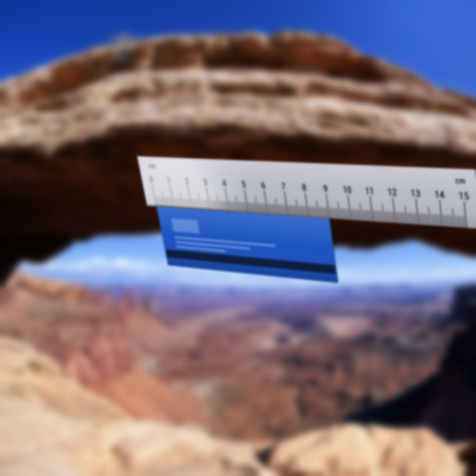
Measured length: 9,cm
